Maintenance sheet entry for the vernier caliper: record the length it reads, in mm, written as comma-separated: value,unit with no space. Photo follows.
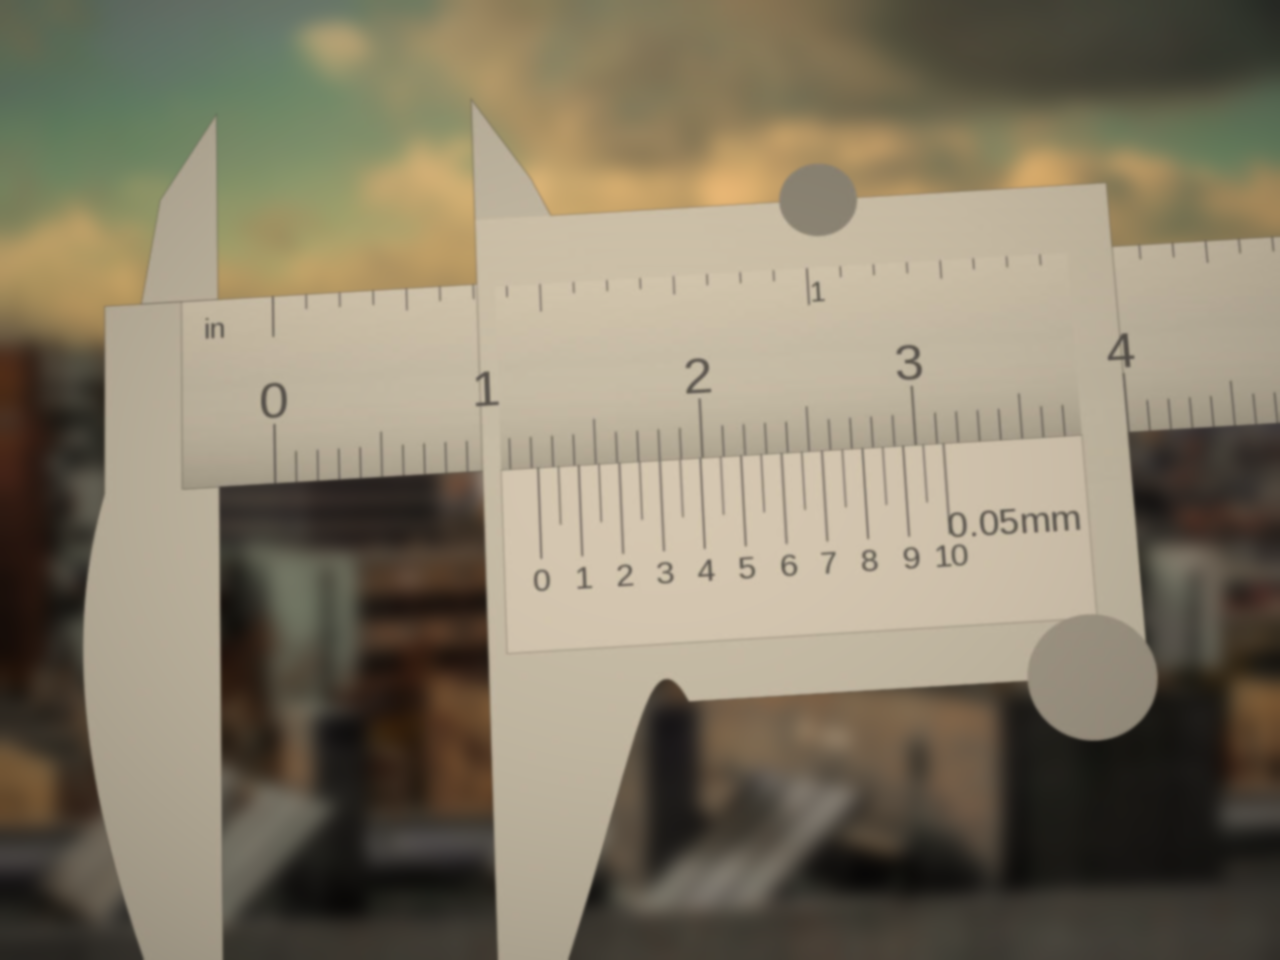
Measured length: 12.3,mm
